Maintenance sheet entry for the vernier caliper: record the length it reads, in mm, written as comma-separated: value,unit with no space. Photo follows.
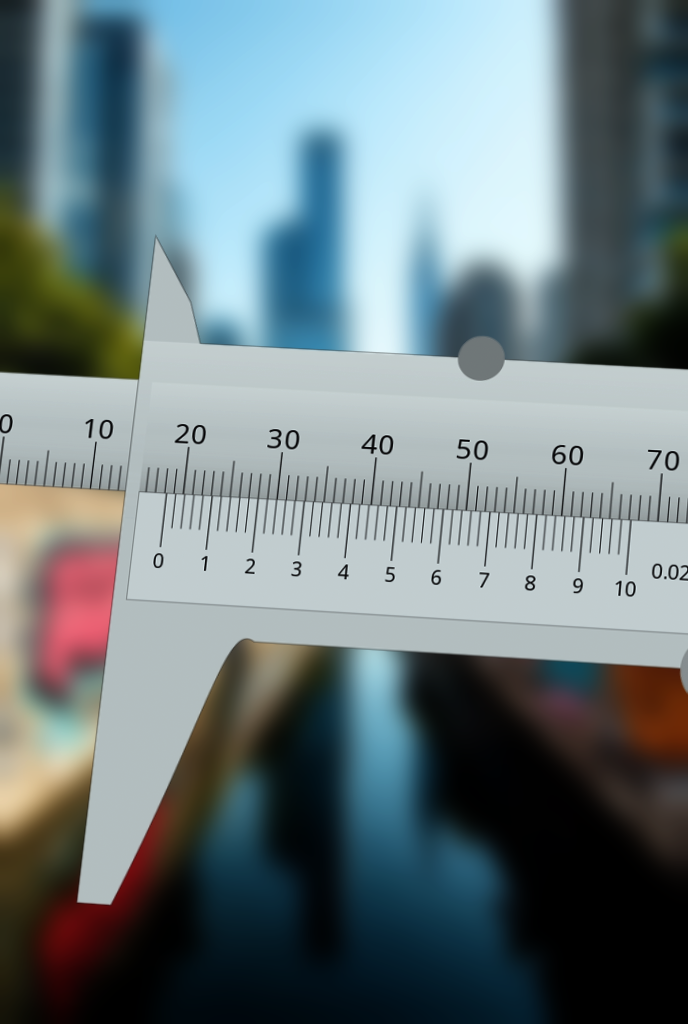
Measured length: 18.2,mm
